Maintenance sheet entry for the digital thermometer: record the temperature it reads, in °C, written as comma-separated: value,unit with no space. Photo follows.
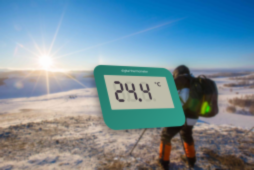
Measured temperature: 24.4,°C
